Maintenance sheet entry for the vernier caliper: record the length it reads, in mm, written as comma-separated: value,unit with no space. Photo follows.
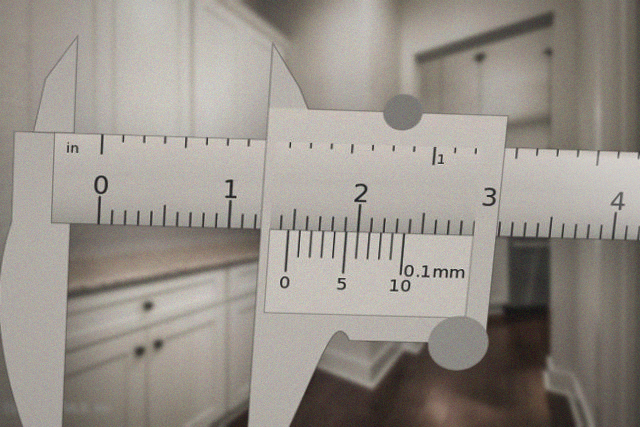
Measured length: 14.6,mm
